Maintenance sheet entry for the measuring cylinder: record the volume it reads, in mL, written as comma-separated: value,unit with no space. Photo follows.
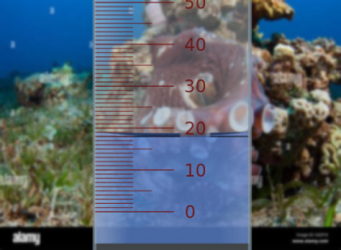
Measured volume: 18,mL
